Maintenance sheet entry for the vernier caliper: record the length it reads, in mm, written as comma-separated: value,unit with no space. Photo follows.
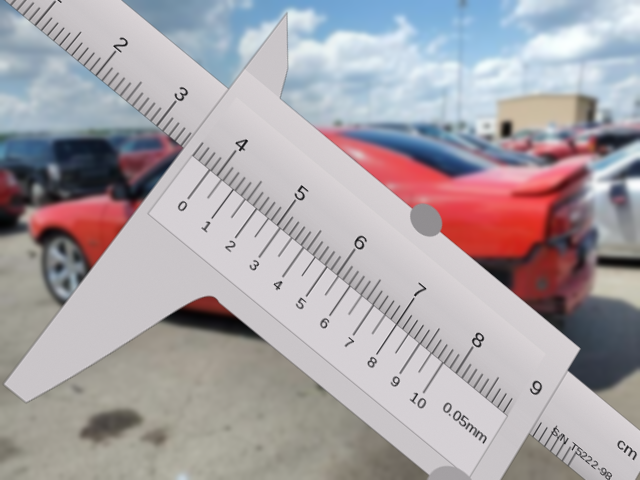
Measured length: 38.8,mm
